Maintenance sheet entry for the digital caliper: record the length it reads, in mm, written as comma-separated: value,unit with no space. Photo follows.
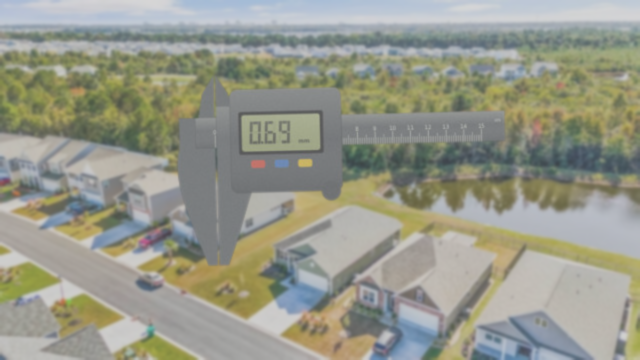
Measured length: 0.69,mm
